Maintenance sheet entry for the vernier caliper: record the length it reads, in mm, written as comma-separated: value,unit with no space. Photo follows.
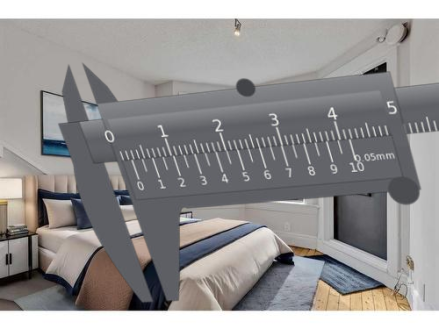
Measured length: 2.6,mm
